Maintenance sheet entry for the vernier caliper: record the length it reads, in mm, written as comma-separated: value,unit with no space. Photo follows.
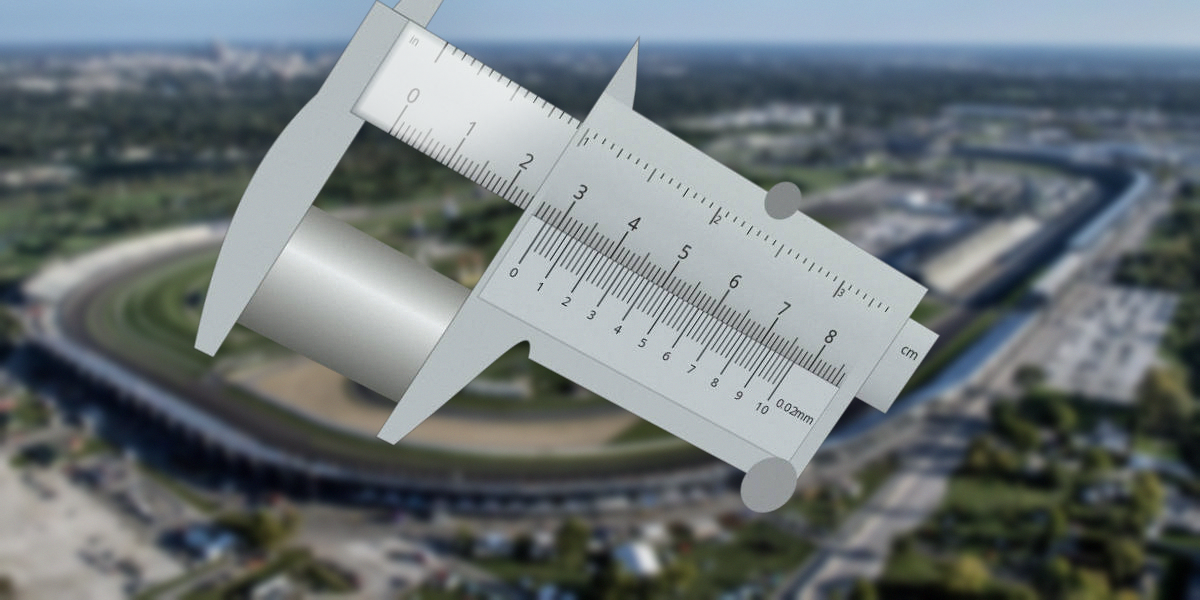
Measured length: 28.0,mm
